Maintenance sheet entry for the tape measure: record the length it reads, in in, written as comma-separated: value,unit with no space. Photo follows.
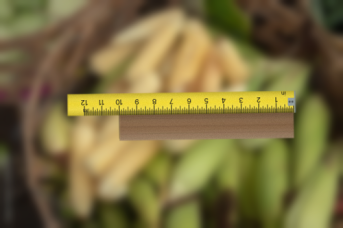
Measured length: 10,in
